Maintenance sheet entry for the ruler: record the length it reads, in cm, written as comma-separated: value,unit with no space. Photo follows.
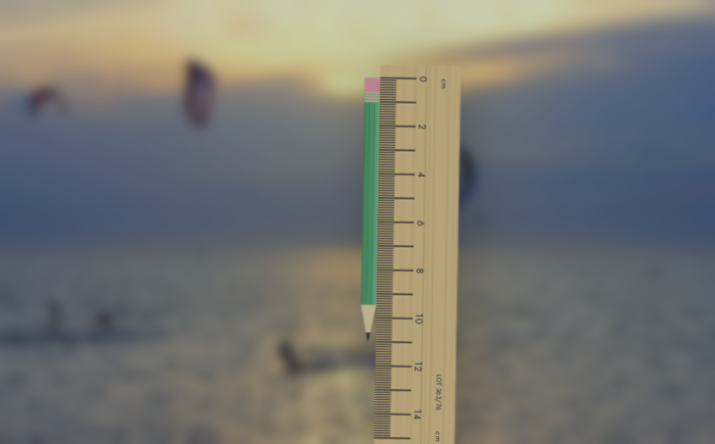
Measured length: 11,cm
